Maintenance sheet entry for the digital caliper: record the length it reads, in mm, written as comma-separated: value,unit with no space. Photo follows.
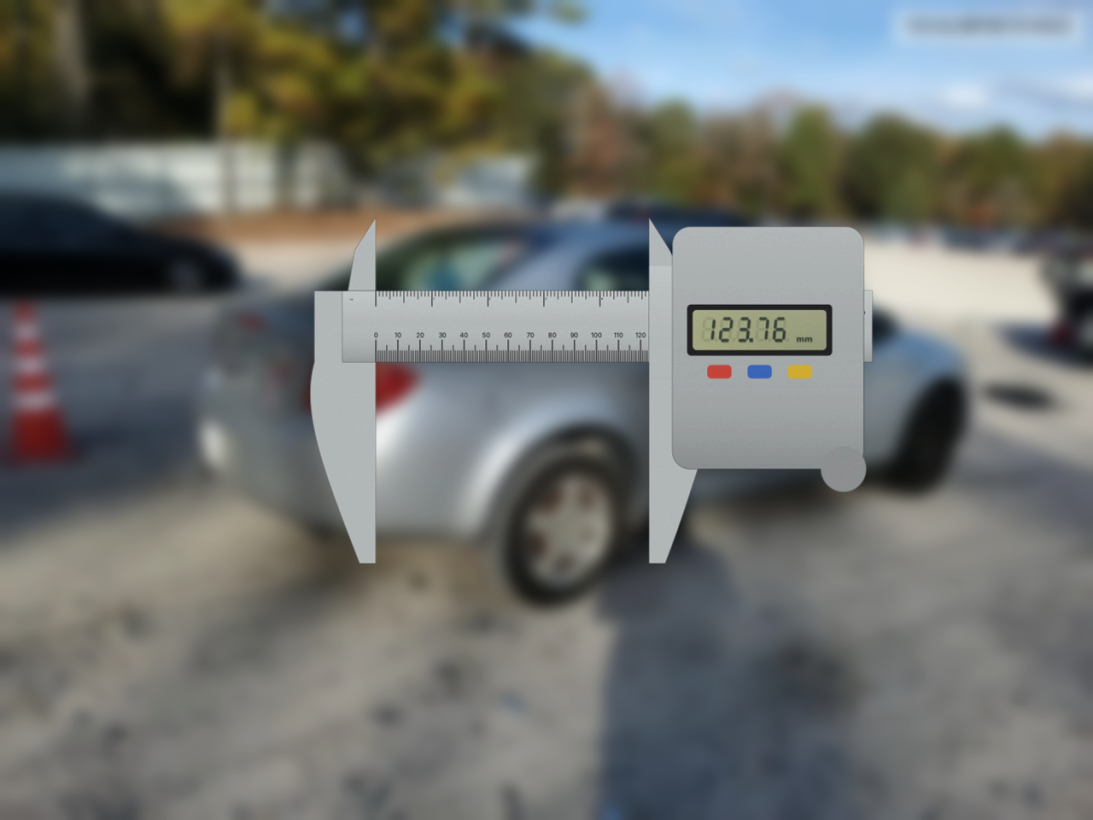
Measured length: 123.76,mm
